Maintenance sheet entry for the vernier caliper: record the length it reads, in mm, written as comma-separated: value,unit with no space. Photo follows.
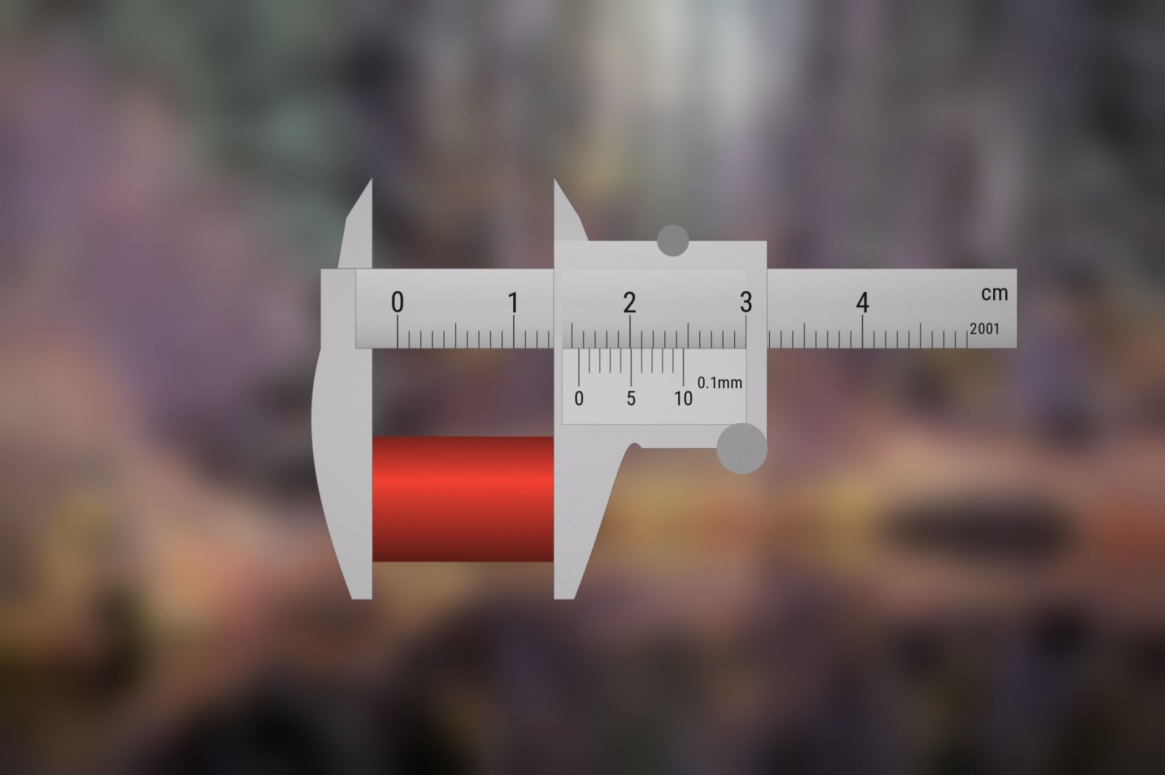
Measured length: 15.6,mm
